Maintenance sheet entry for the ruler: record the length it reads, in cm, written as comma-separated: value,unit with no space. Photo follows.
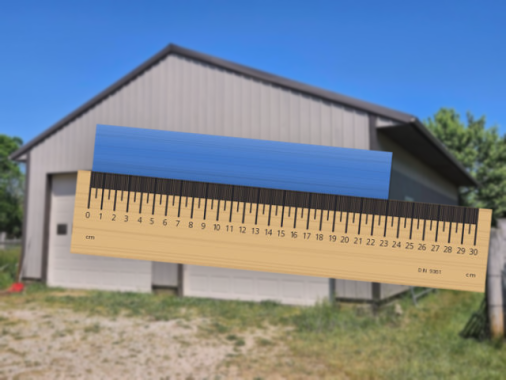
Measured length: 23,cm
